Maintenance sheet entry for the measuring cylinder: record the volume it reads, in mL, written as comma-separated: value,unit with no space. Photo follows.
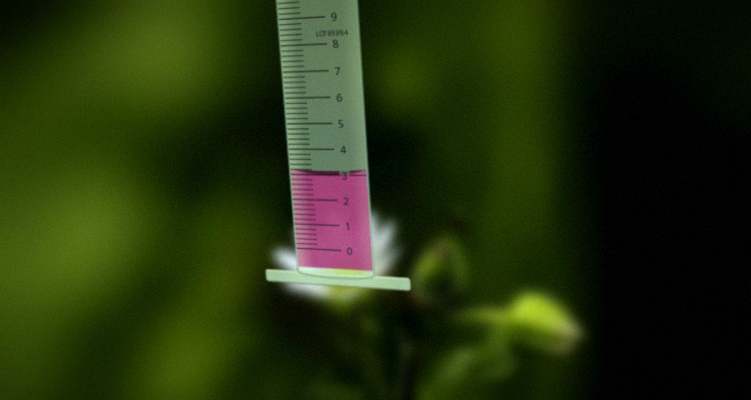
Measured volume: 3,mL
